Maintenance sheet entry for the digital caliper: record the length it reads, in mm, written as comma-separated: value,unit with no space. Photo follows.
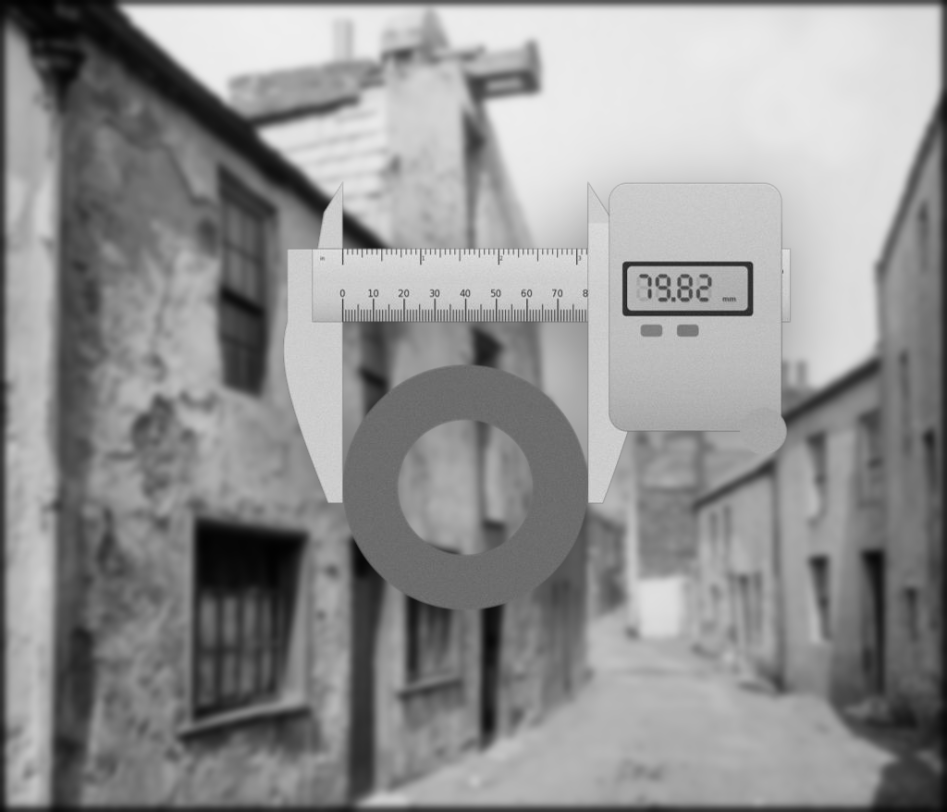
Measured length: 79.82,mm
